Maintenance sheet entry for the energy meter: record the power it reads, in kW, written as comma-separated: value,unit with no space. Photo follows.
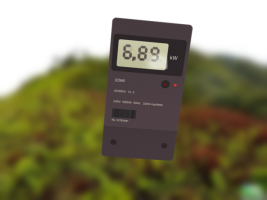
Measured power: 6.89,kW
